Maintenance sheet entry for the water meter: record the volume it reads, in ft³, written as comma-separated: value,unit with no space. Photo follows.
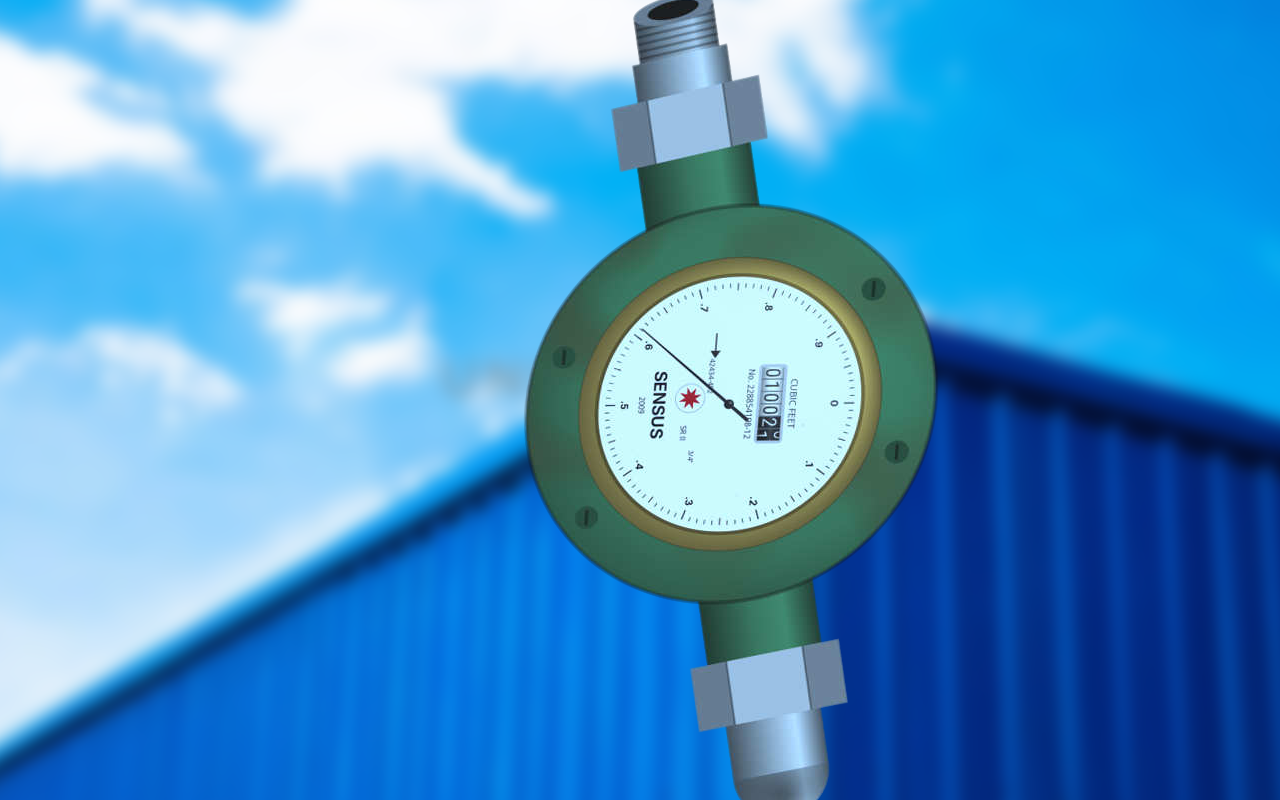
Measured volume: 10020.61,ft³
